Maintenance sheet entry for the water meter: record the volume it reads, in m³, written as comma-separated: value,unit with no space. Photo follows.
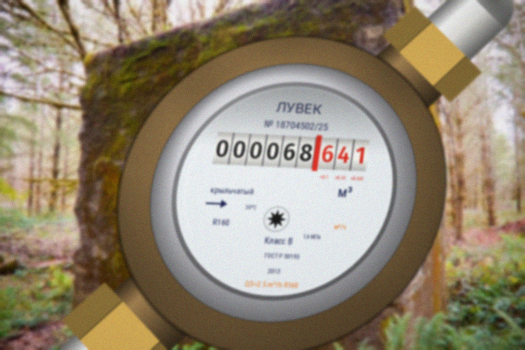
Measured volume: 68.641,m³
